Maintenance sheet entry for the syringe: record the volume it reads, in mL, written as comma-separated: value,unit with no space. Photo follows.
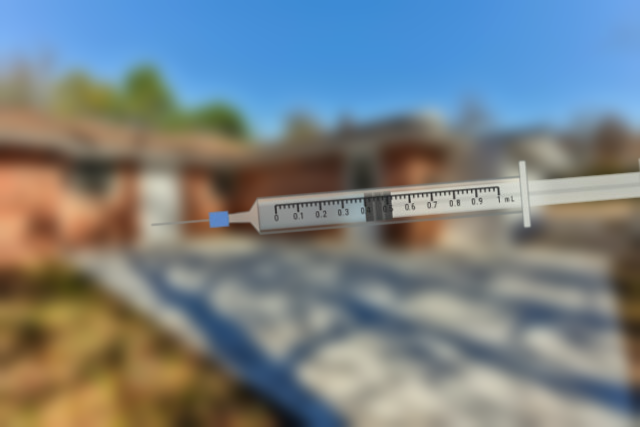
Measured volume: 0.4,mL
